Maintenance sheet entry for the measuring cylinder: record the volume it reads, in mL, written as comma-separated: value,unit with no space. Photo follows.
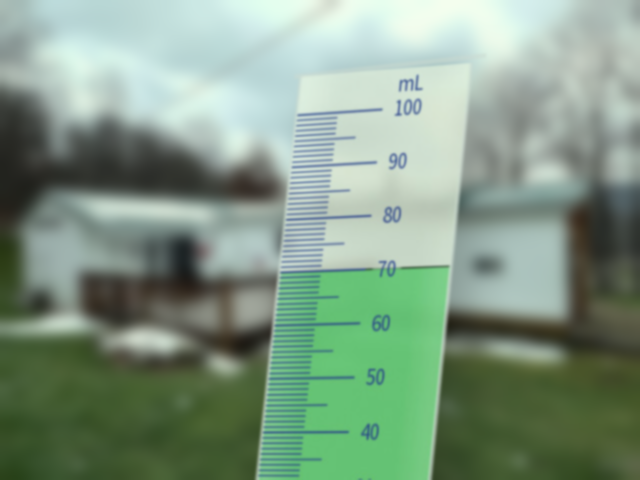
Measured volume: 70,mL
